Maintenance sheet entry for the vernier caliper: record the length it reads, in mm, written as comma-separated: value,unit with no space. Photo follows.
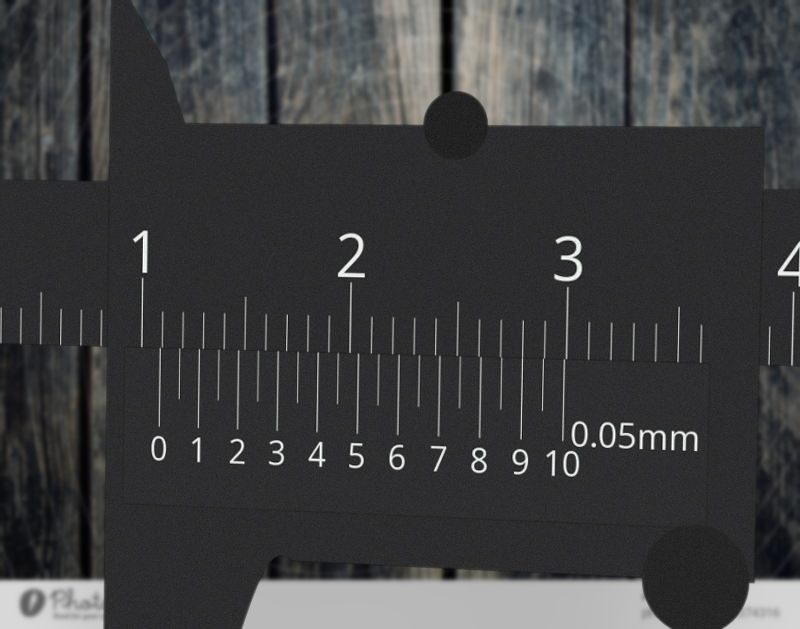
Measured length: 10.9,mm
